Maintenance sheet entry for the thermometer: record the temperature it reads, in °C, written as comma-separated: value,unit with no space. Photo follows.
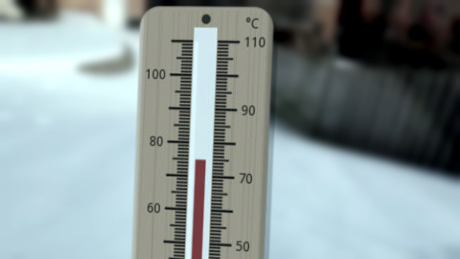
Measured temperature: 75,°C
